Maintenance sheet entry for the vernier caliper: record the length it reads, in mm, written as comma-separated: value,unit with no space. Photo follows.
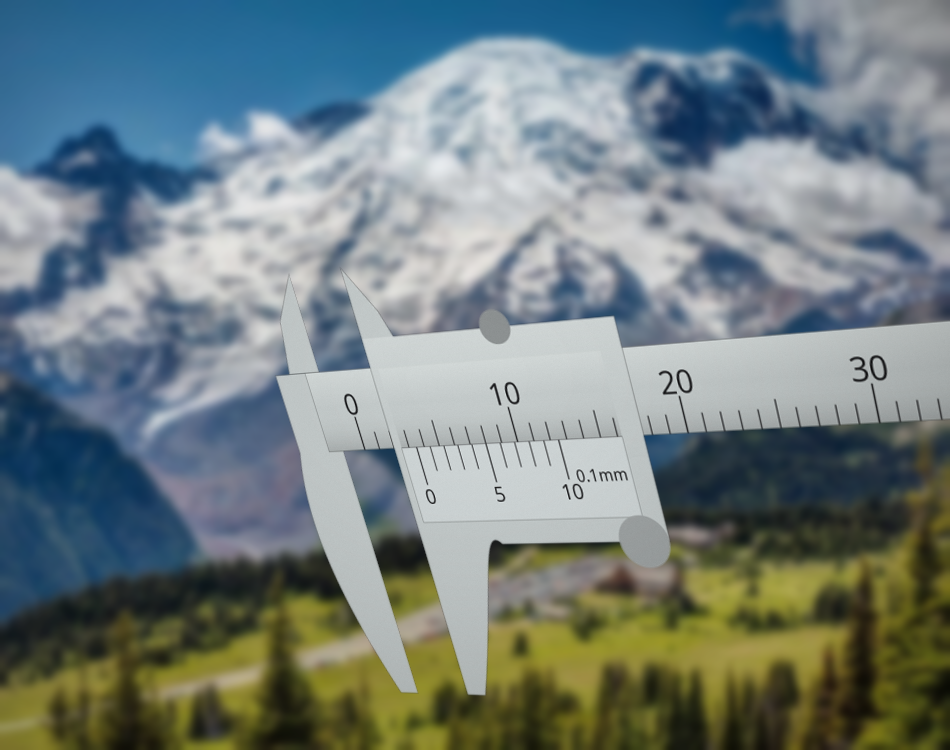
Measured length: 3.5,mm
